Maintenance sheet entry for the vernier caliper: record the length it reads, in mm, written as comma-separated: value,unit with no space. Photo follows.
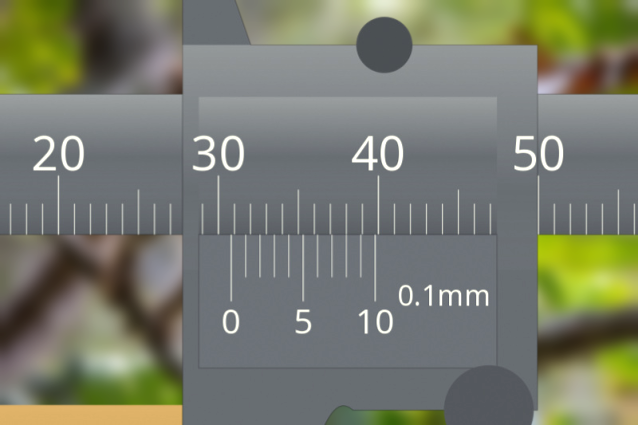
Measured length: 30.8,mm
